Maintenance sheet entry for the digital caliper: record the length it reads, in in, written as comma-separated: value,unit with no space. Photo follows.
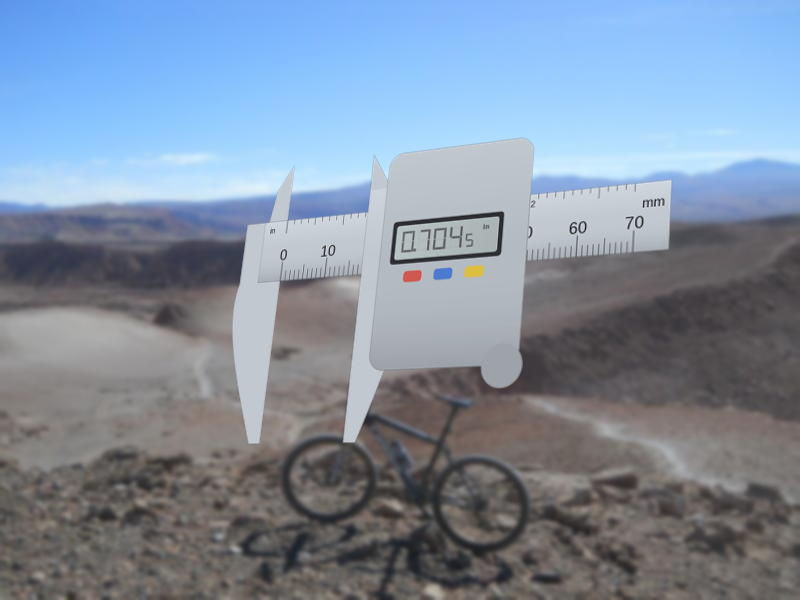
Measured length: 0.7045,in
